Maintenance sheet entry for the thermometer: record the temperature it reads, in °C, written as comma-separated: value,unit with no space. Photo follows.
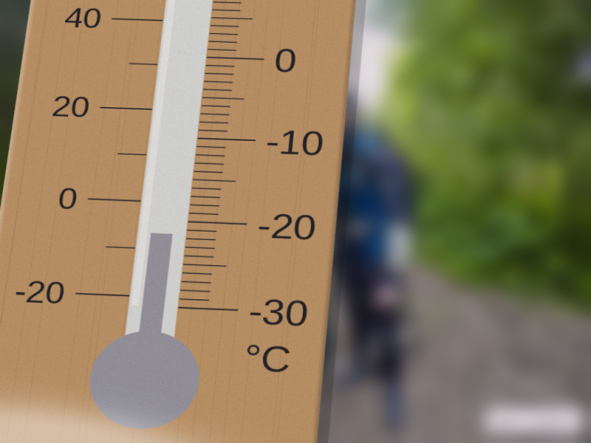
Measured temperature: -21.5,°C
